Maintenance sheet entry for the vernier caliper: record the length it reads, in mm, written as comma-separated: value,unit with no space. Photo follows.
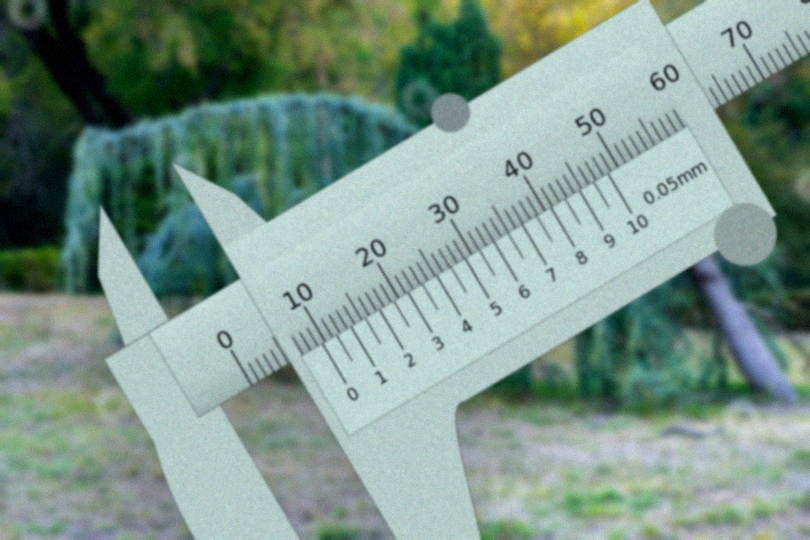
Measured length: 9.6,mm
